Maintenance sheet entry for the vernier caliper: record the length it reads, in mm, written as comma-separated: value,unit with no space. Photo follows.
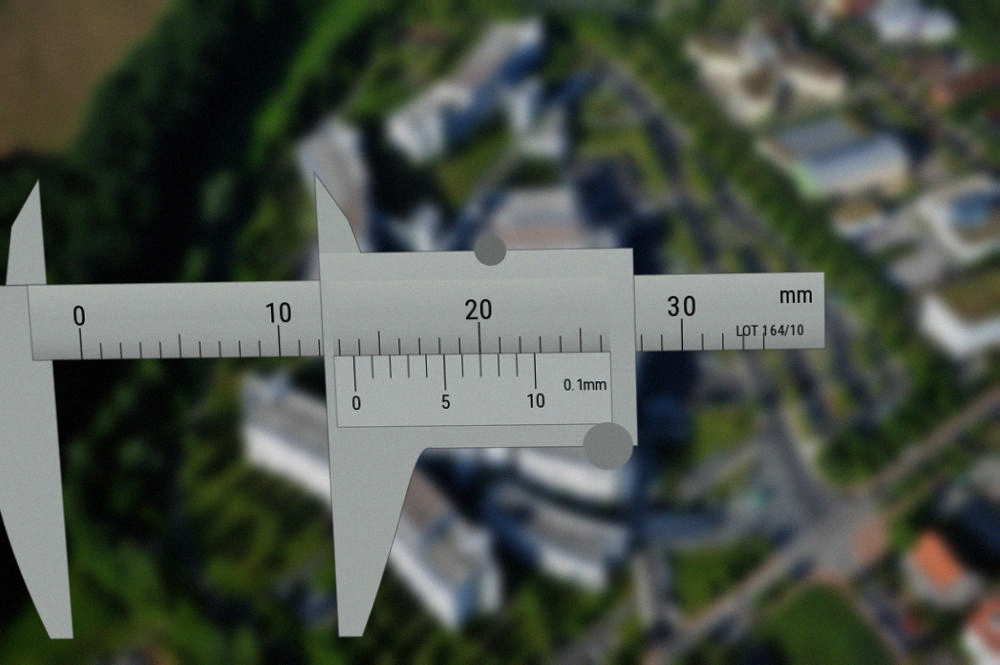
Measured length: 13.7,mm
